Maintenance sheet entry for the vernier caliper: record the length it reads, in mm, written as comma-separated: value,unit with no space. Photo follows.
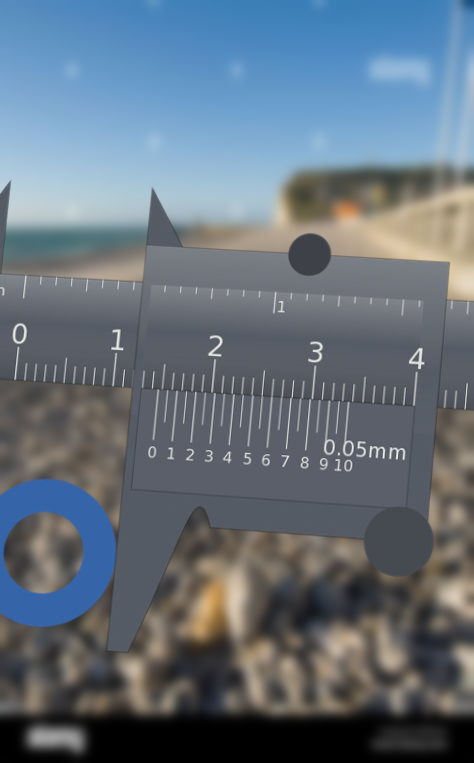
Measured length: 14.6,mm
